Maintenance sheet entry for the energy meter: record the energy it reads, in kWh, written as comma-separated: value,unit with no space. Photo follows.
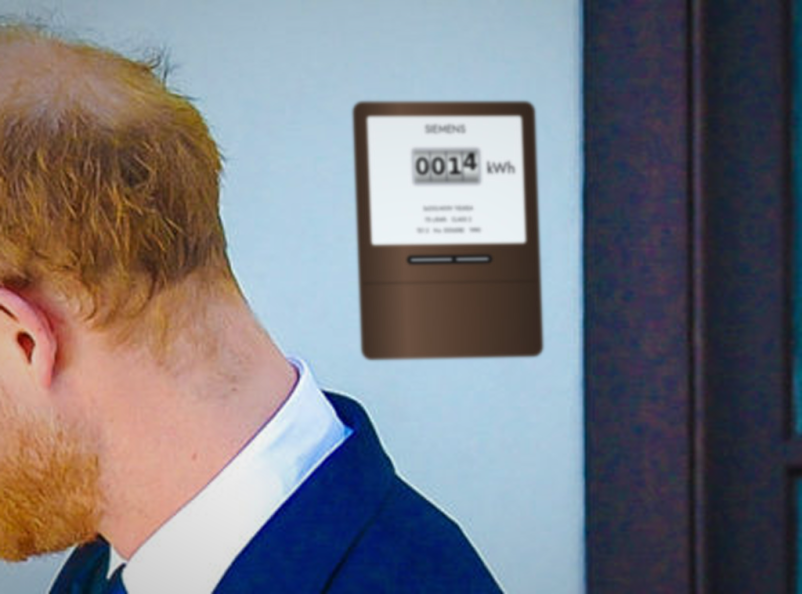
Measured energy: 14,kWh
